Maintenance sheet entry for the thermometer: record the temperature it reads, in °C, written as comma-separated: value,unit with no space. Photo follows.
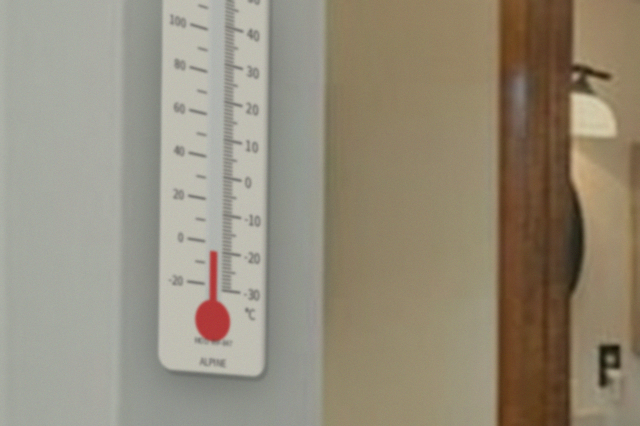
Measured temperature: -20,°C
